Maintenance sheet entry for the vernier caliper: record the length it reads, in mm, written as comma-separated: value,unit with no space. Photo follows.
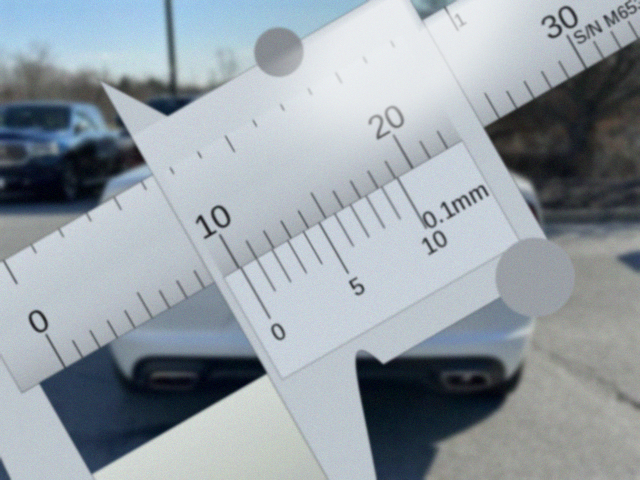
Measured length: 10.1,mm
